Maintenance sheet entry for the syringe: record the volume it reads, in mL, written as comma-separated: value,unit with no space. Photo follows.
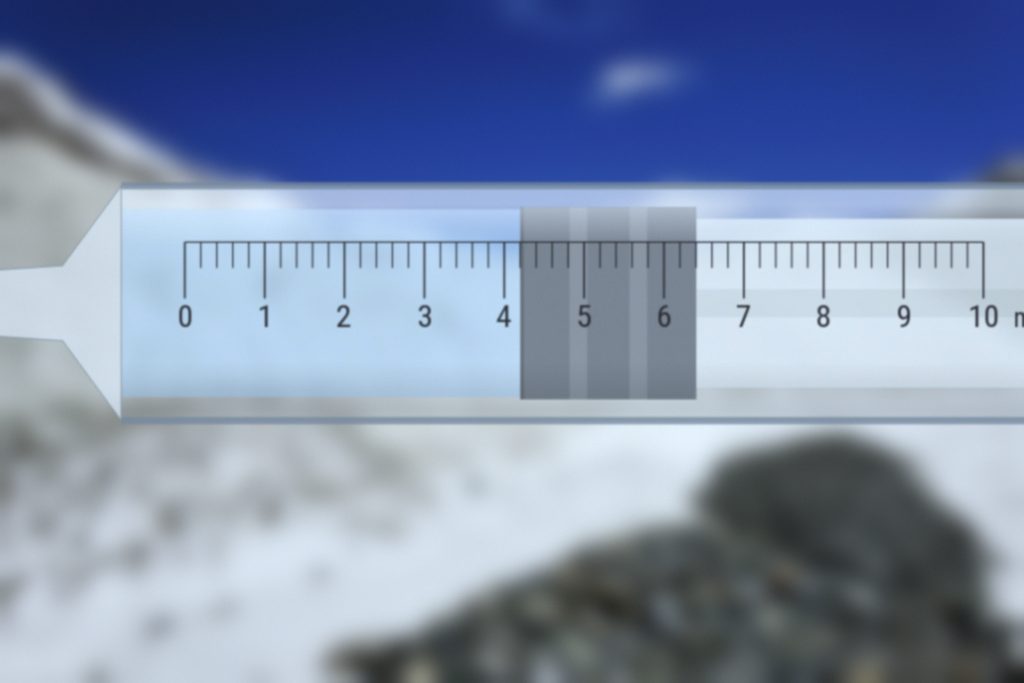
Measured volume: 4.2,mL
